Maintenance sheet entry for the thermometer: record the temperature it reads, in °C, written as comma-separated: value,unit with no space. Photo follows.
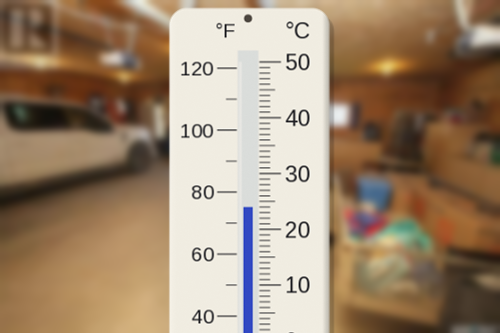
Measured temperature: 24,°C
